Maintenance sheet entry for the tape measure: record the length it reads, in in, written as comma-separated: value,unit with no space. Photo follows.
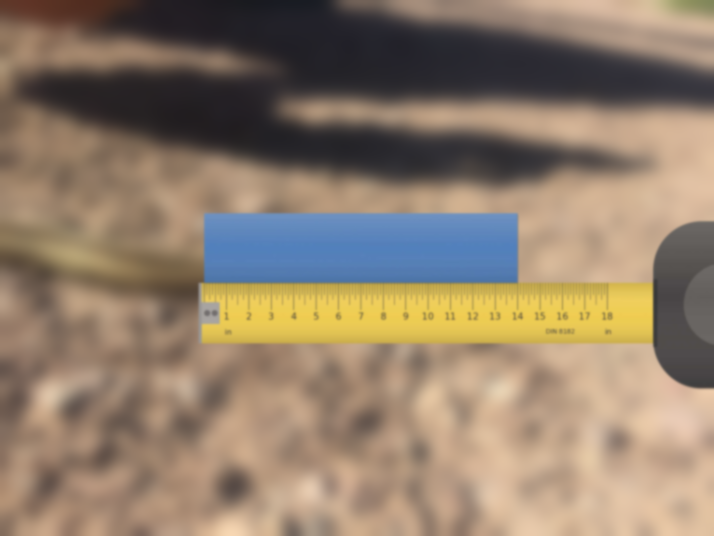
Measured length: 14,in
